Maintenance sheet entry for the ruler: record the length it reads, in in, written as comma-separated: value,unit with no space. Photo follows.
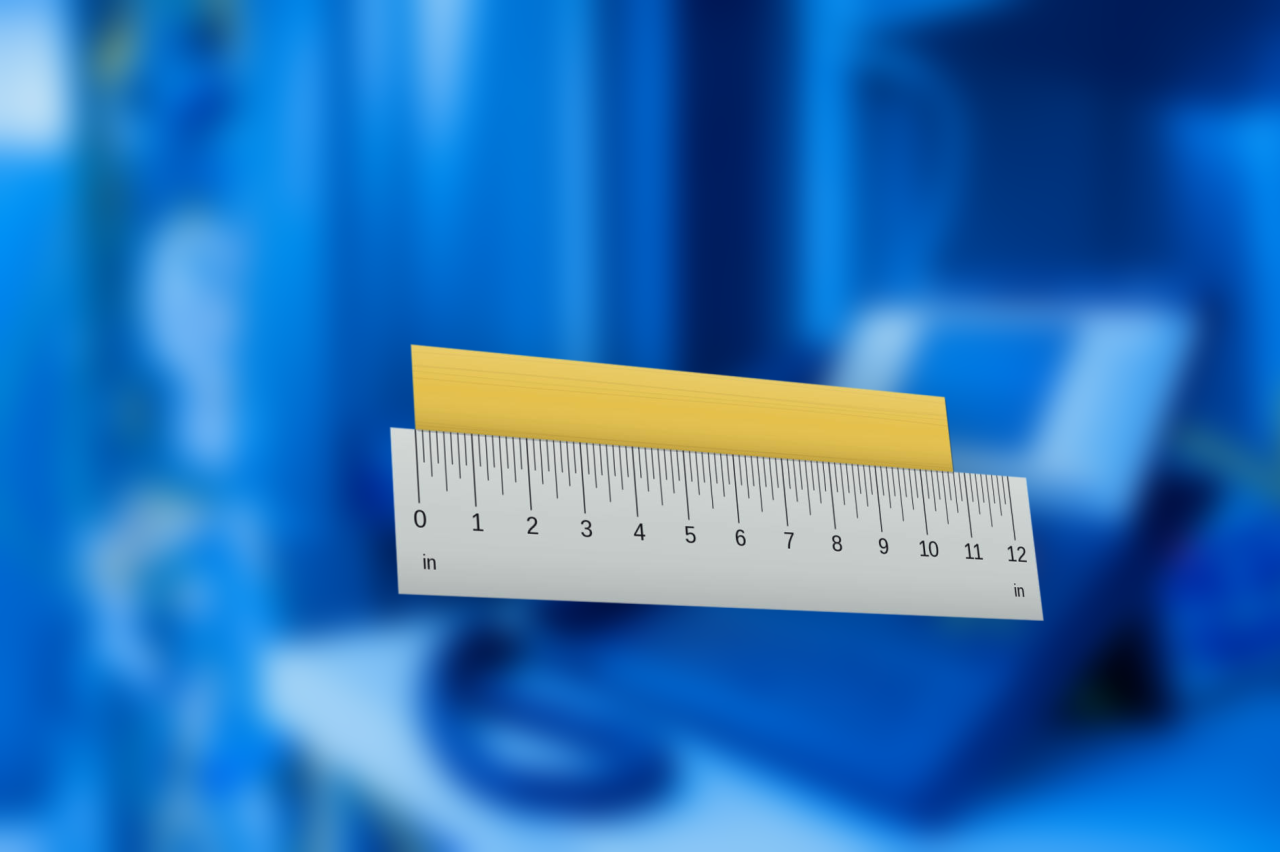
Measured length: 10.75,in
